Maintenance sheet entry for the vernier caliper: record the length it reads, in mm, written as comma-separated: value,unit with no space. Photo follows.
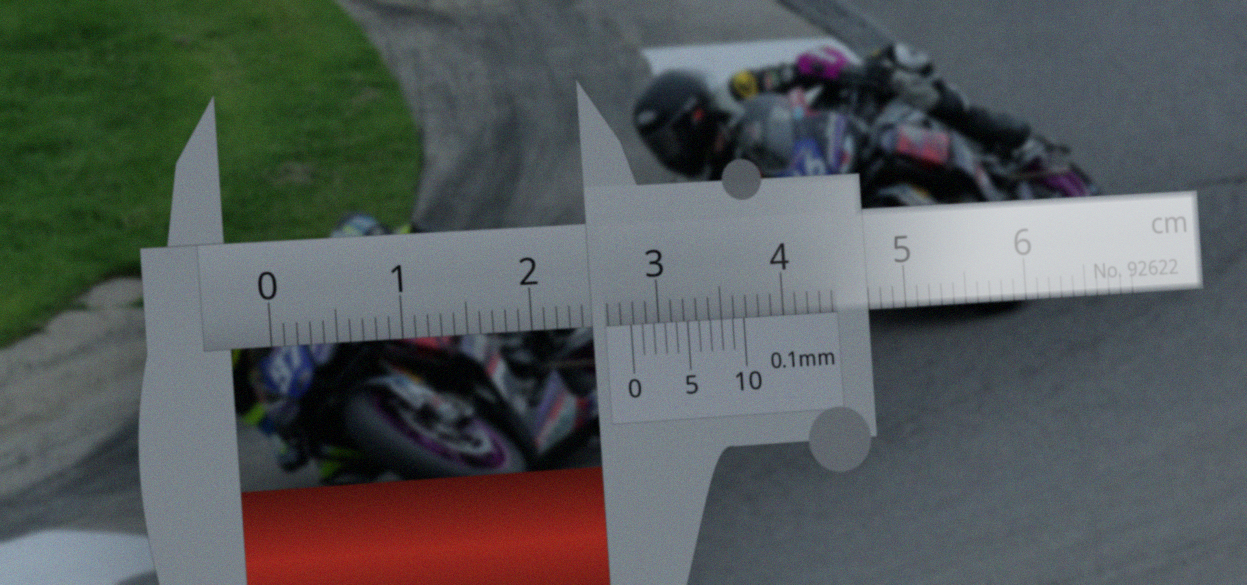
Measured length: 27.8,mm
